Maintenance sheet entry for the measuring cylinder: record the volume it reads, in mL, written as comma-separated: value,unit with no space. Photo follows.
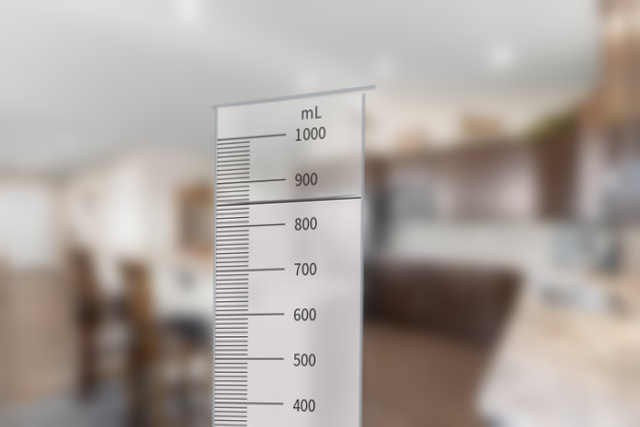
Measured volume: 850,mL
